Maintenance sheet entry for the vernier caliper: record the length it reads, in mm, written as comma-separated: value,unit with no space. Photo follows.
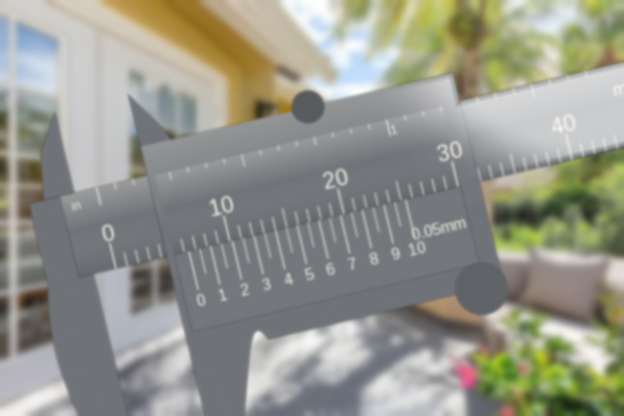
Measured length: 6.4,mm
